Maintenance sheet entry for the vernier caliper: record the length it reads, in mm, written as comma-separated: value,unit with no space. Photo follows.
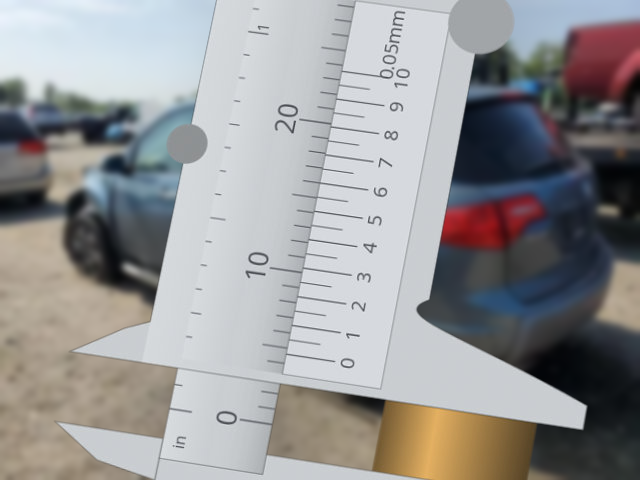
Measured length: 4.6,mm
